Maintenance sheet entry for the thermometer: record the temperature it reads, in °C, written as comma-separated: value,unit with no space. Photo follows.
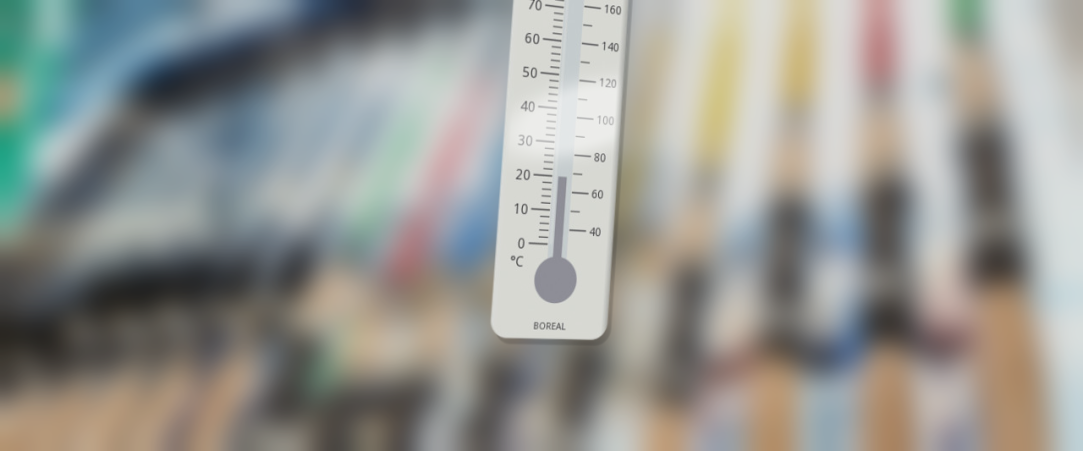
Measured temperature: 20,°C
